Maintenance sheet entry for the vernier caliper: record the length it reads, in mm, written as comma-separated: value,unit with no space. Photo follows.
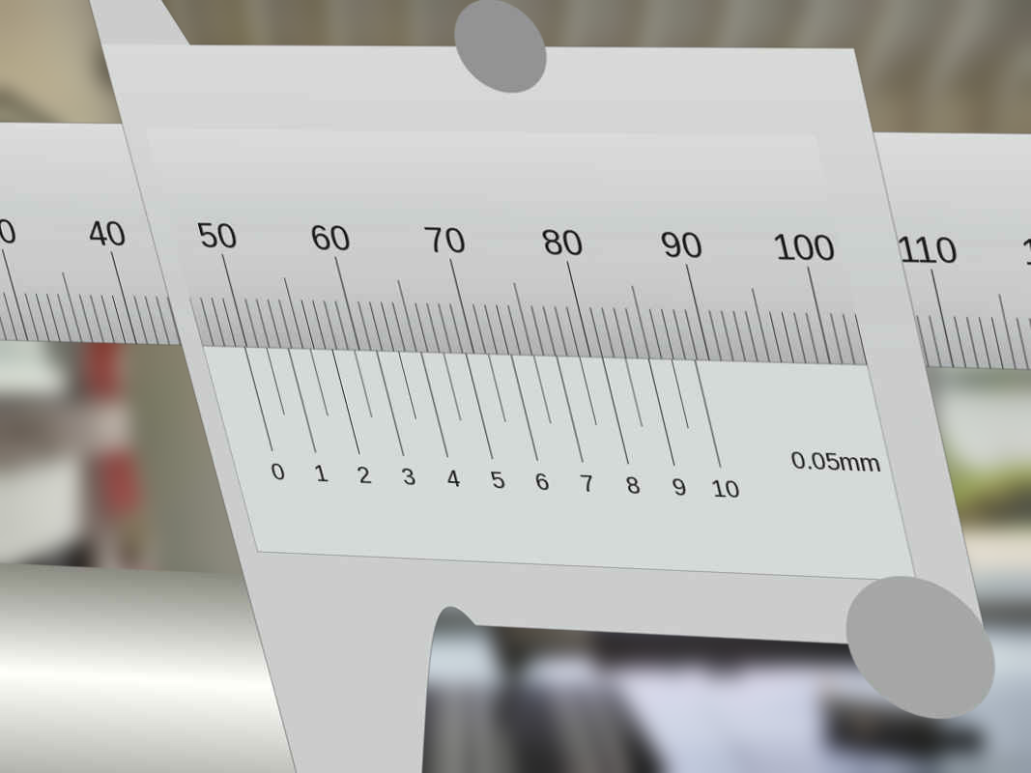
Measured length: 49.8,mm
